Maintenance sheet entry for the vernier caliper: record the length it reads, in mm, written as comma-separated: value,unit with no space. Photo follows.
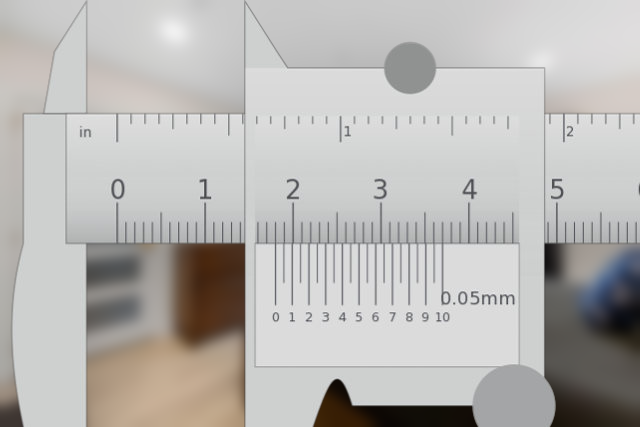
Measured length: 18.0,mm
